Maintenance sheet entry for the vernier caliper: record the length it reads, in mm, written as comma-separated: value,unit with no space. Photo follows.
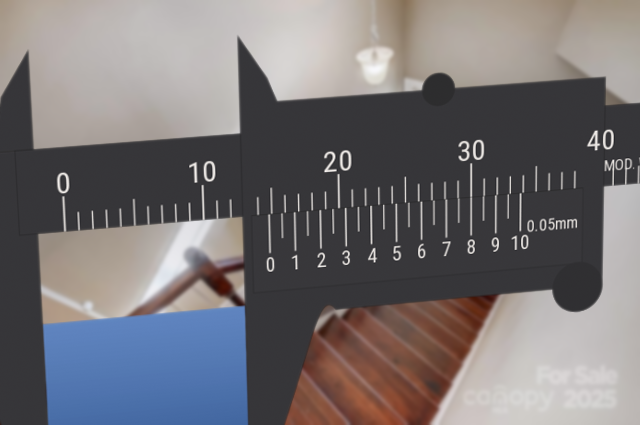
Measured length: 14.8,mm
